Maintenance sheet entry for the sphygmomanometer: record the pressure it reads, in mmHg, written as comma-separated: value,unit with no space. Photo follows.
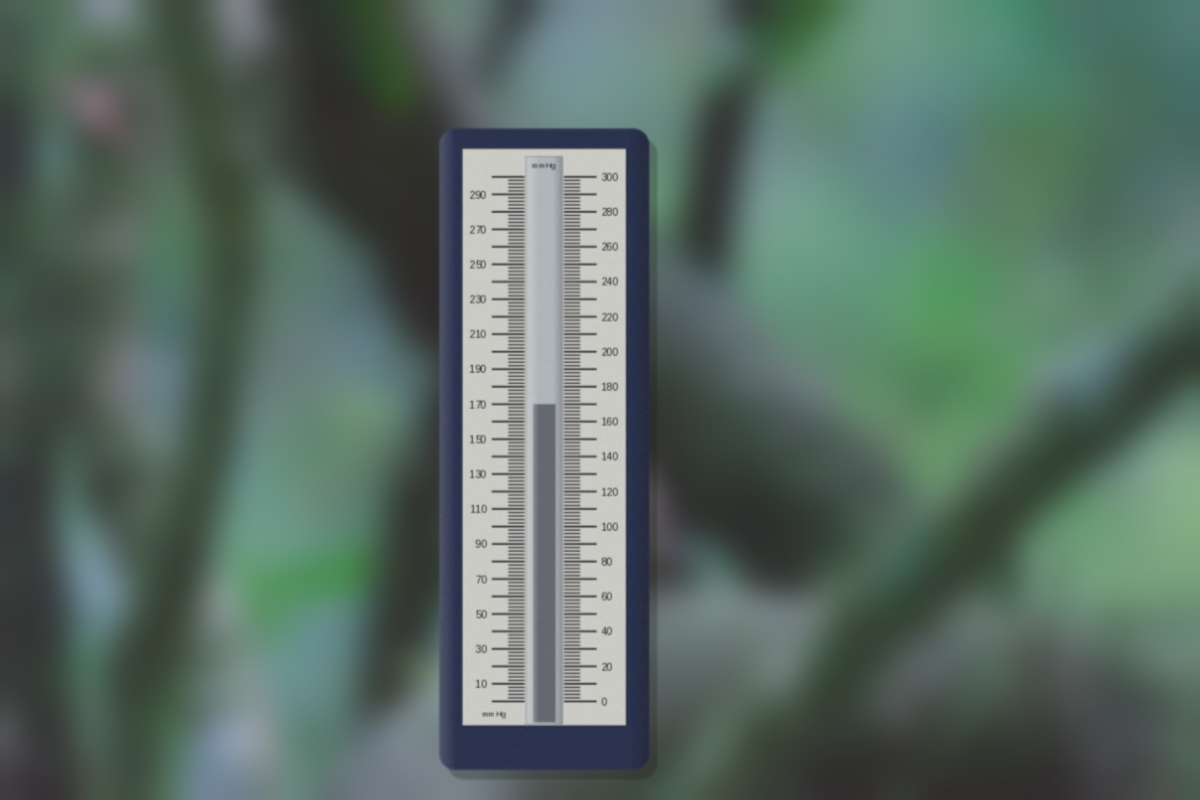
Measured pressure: 170,mmHg
